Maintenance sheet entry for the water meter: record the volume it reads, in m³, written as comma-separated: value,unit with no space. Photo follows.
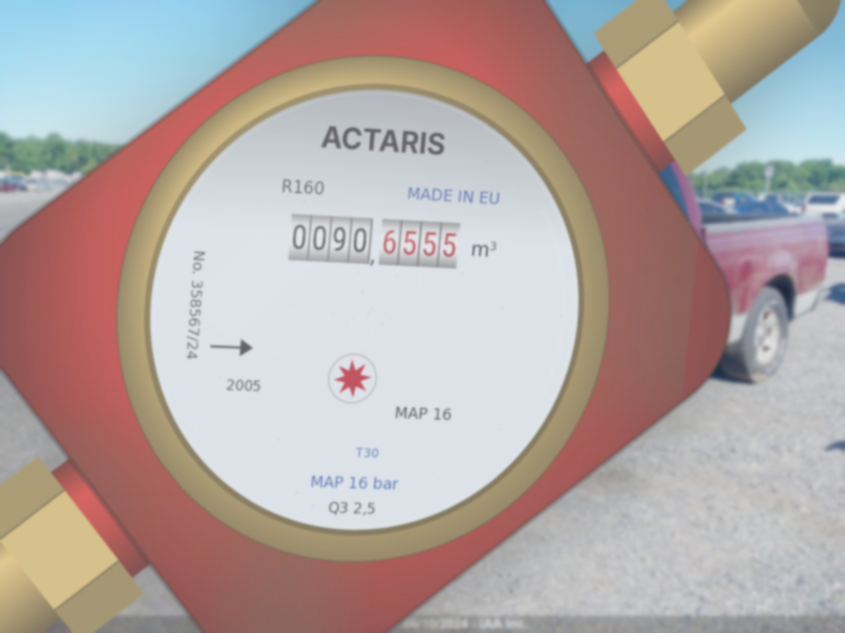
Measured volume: 90.6555,m³
